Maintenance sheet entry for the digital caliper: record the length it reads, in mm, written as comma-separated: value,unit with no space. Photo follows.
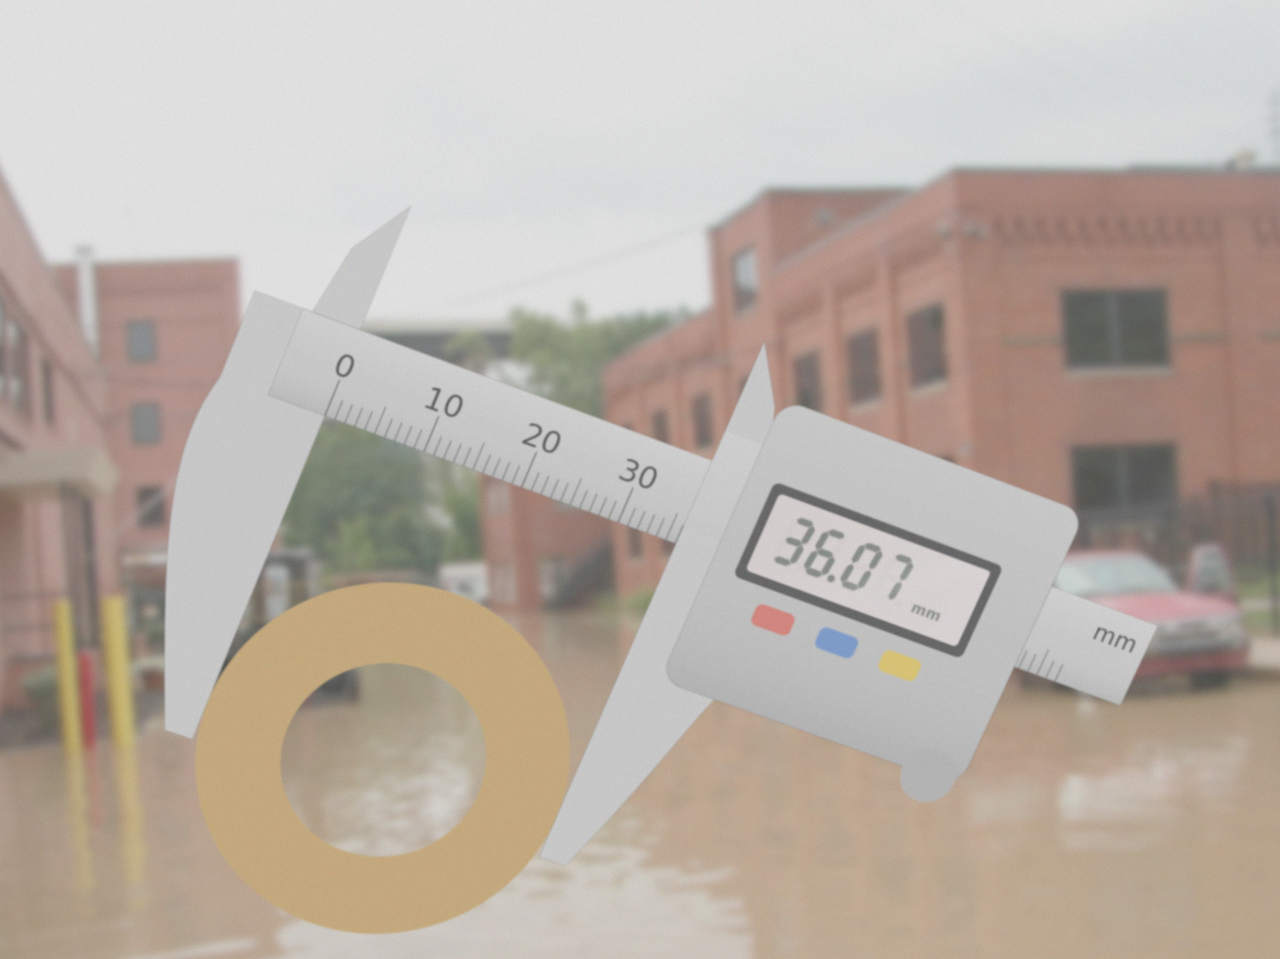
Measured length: 36.07,mm
